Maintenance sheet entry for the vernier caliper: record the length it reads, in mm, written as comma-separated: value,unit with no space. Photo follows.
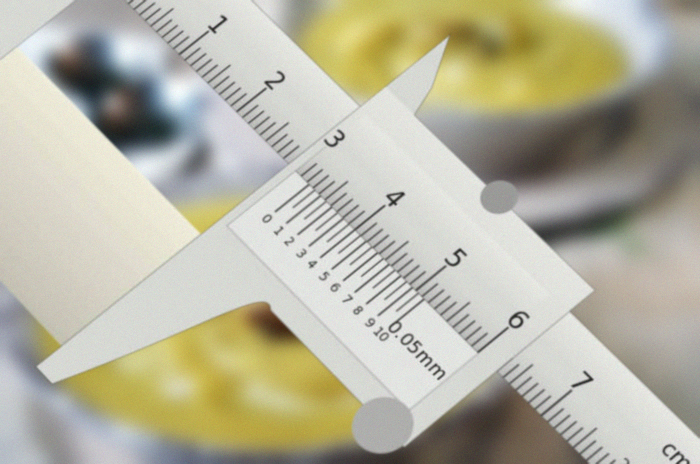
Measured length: 32.4,mm
